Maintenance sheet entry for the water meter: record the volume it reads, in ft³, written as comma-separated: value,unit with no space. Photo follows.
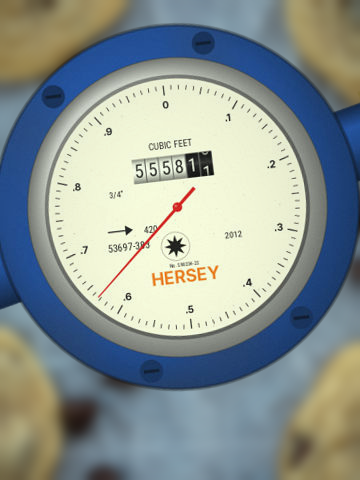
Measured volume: 555810.63,ft³
